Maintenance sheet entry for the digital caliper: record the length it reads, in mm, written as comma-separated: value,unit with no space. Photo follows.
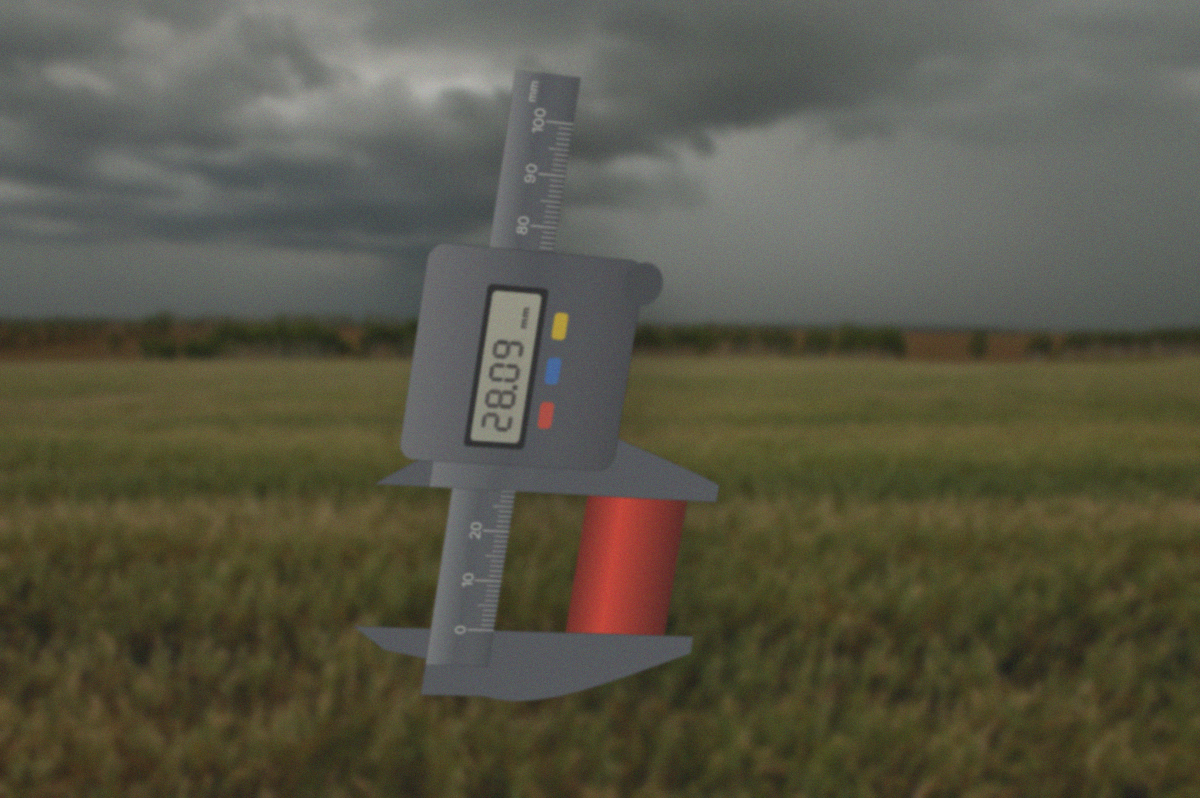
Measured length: 28.09,mm
